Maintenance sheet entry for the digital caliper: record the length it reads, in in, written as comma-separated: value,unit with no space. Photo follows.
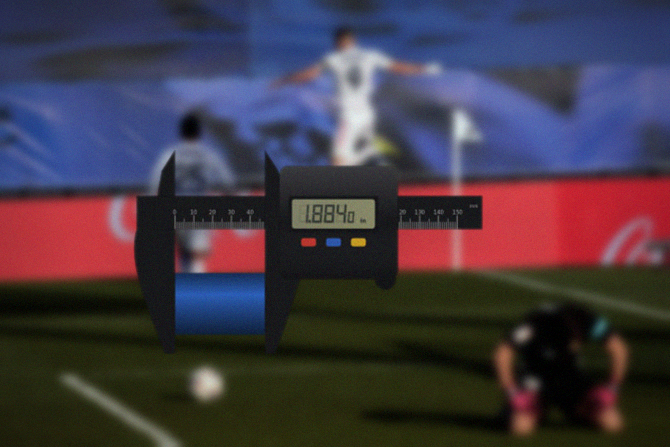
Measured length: 1.8840,in
